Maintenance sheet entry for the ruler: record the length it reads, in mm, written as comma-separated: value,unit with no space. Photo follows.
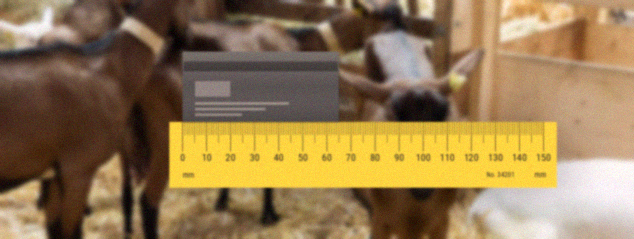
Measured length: 65,mm
